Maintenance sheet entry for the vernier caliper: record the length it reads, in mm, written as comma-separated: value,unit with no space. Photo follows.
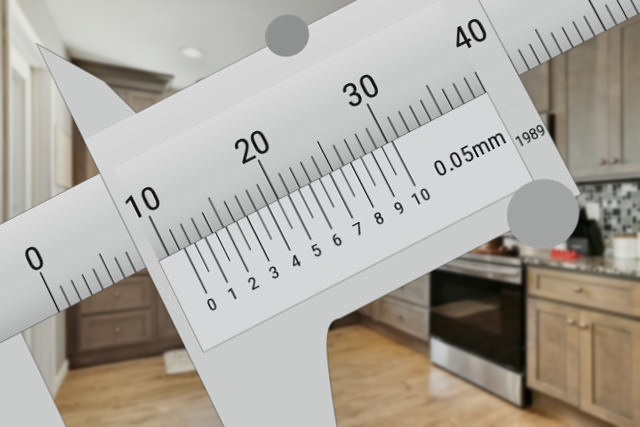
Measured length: 11.4,mm
